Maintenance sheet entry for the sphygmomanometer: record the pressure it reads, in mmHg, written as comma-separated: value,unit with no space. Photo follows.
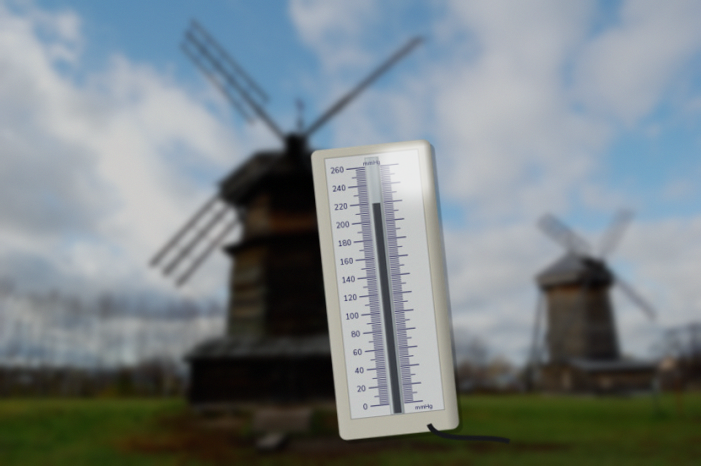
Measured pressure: 220,mmHg
